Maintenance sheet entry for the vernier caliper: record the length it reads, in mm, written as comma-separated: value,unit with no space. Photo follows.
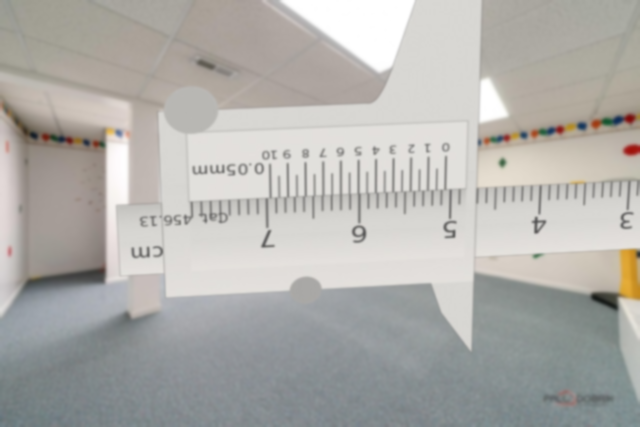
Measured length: 50.6,mm
